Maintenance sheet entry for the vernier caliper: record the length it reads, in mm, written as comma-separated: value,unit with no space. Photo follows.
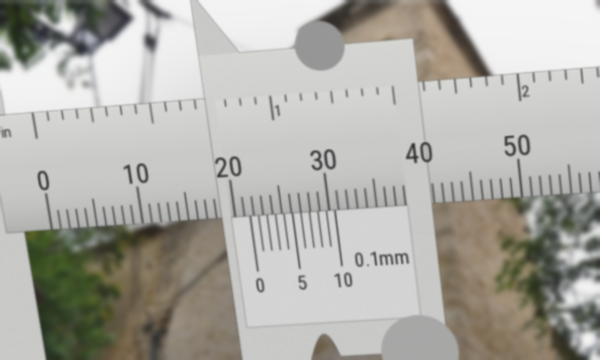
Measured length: 21.6,mm
